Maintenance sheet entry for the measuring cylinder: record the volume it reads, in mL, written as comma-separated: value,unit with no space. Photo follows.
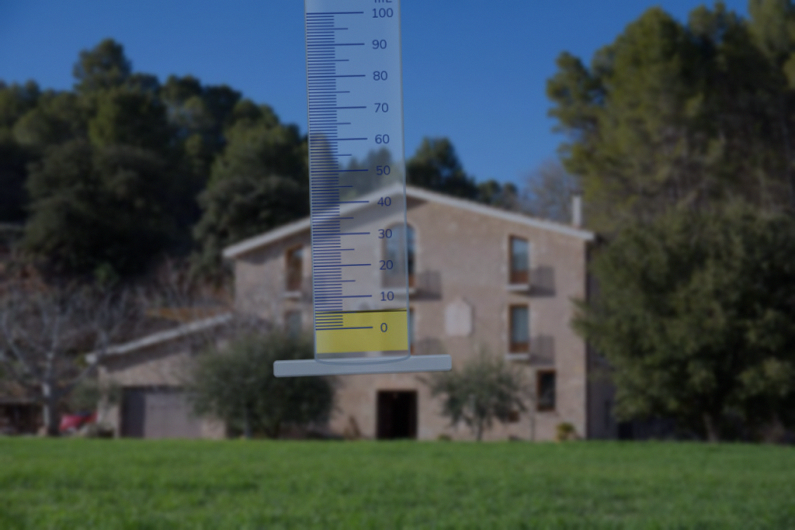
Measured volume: 5,mL
